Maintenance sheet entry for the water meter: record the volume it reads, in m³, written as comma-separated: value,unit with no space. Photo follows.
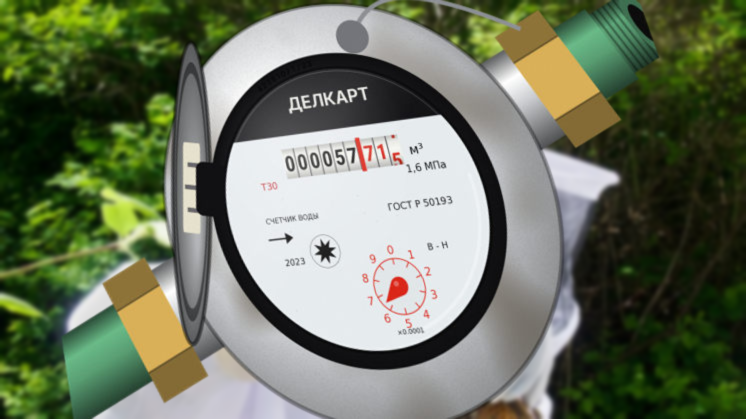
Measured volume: 57.7146,m³
